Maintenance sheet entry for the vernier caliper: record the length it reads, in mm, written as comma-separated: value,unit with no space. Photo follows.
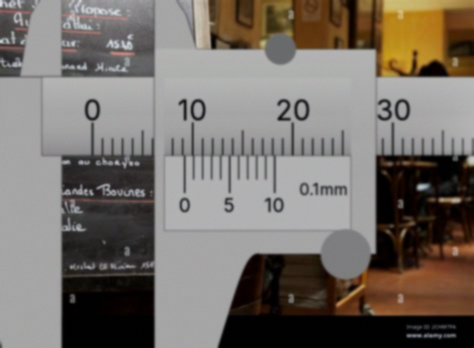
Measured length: 9.2,mm
